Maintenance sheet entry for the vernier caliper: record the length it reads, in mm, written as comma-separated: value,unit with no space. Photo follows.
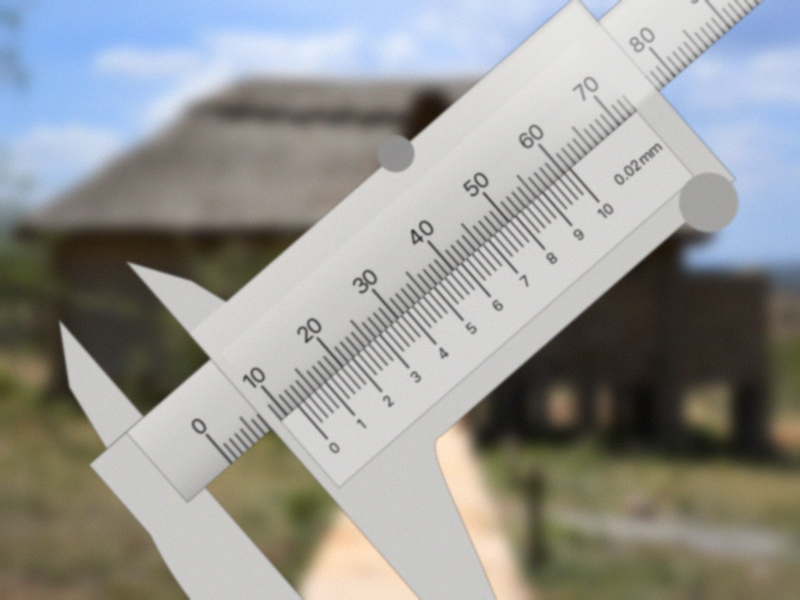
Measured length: 12.0,mm
